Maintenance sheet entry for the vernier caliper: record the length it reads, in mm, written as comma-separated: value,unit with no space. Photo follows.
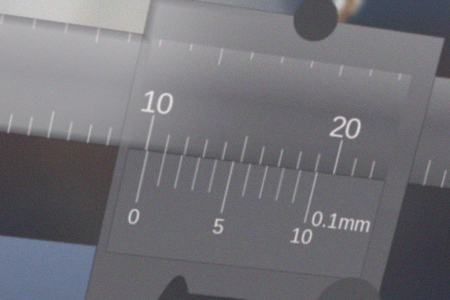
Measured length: 10.1,mm
